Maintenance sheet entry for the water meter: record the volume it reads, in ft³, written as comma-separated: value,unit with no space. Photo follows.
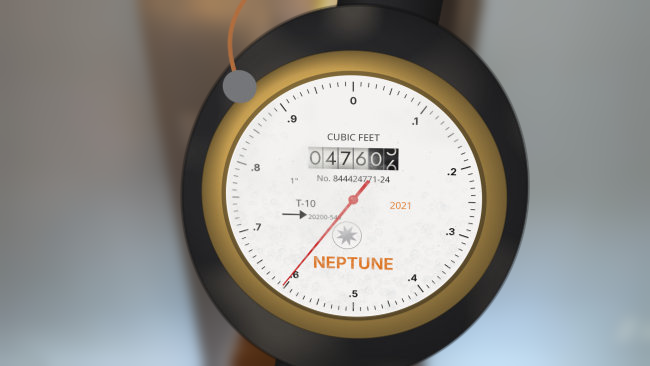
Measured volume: 47605.60,ft³
